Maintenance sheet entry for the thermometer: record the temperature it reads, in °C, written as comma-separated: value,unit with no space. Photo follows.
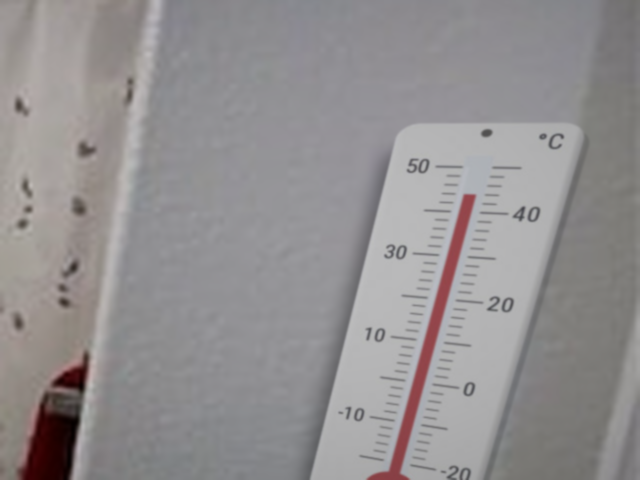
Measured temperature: 44,°C
